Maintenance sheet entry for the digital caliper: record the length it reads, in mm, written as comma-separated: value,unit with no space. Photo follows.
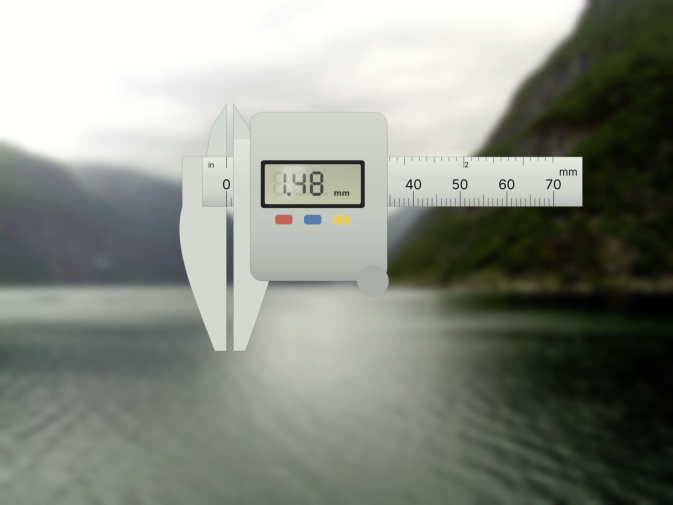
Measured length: 1.48,mm
